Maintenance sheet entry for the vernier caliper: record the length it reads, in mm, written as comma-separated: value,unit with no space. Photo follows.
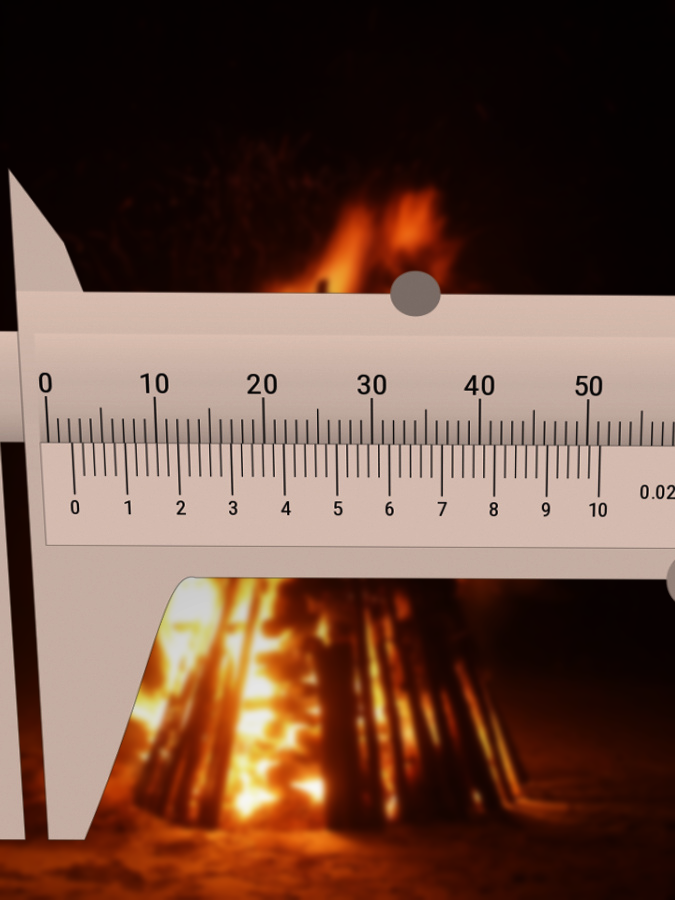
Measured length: 2.2,mm
